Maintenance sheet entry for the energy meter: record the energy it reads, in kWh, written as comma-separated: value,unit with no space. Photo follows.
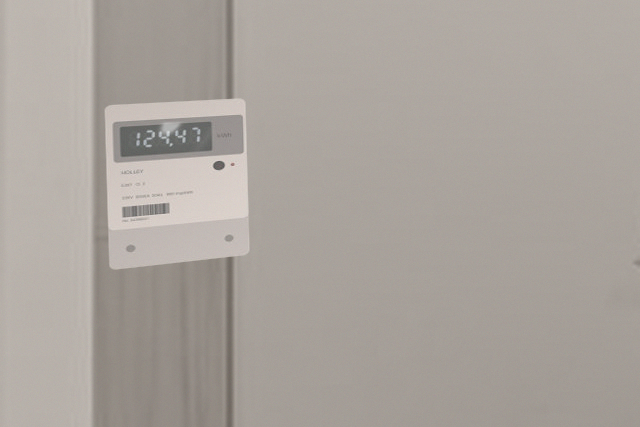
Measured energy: 124.47,kWh
